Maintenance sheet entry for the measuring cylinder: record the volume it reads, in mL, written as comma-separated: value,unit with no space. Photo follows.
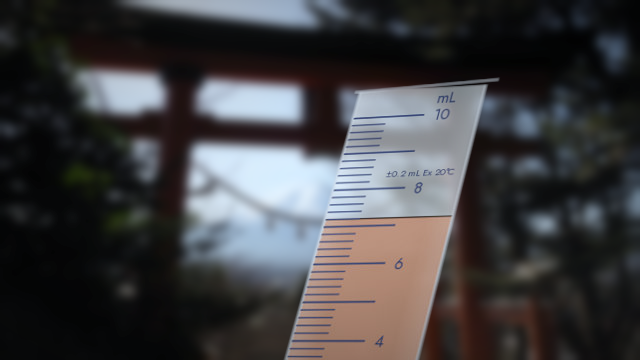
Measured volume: 7.2,mL
